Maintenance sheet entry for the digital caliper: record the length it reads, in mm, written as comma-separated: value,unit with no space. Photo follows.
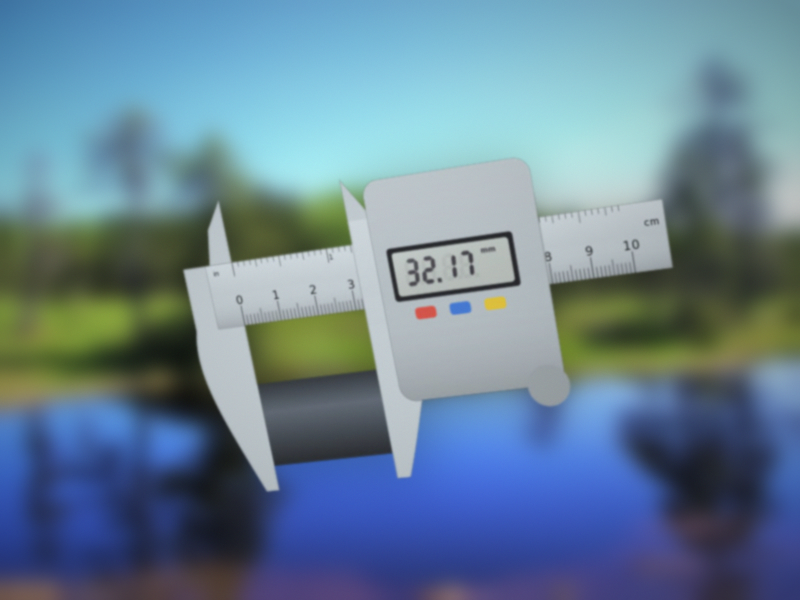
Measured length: 32.17,mm
